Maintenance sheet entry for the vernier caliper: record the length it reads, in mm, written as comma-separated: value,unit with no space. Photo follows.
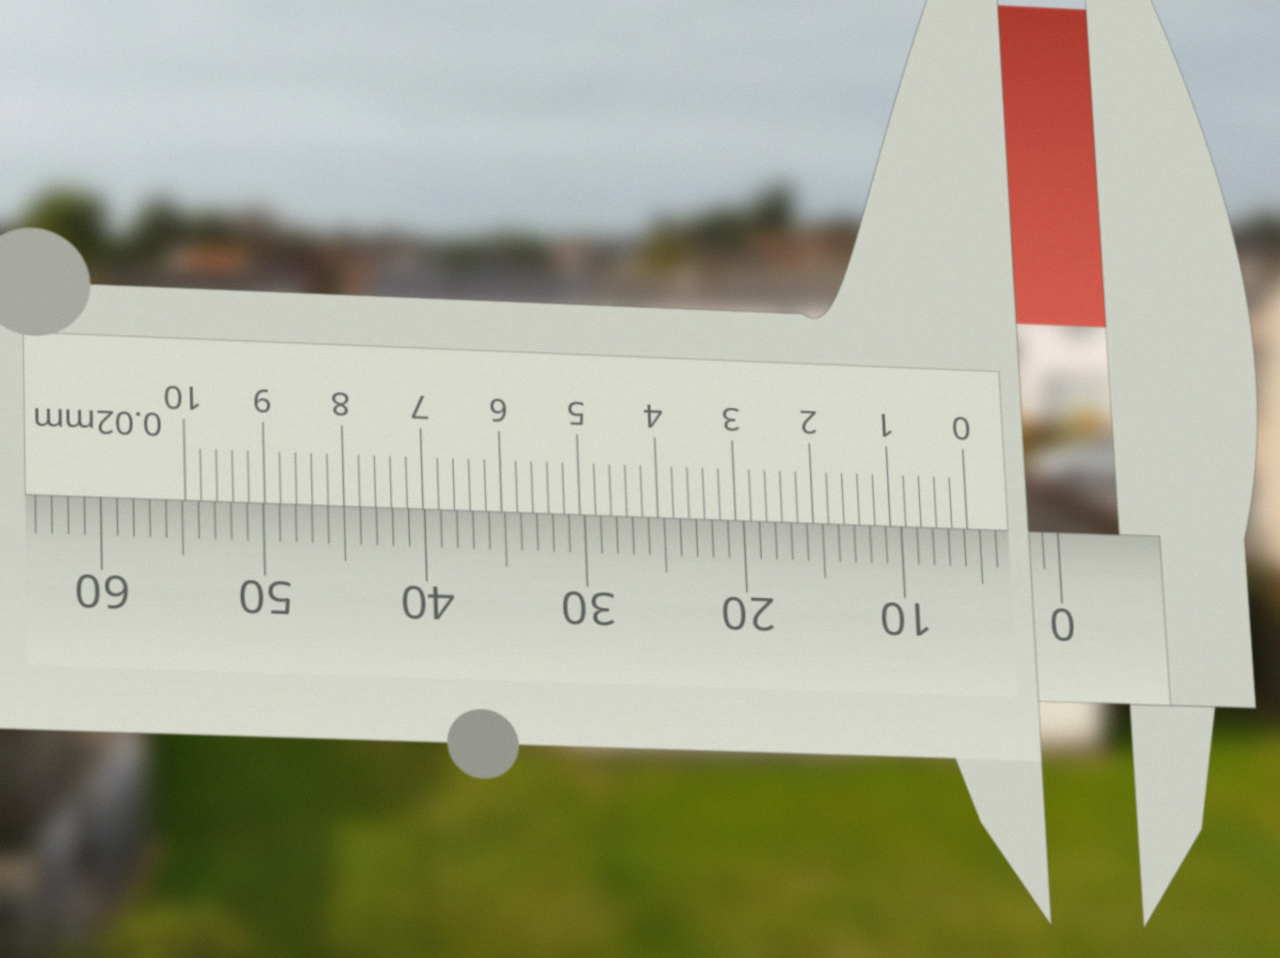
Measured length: 5.8,mm
